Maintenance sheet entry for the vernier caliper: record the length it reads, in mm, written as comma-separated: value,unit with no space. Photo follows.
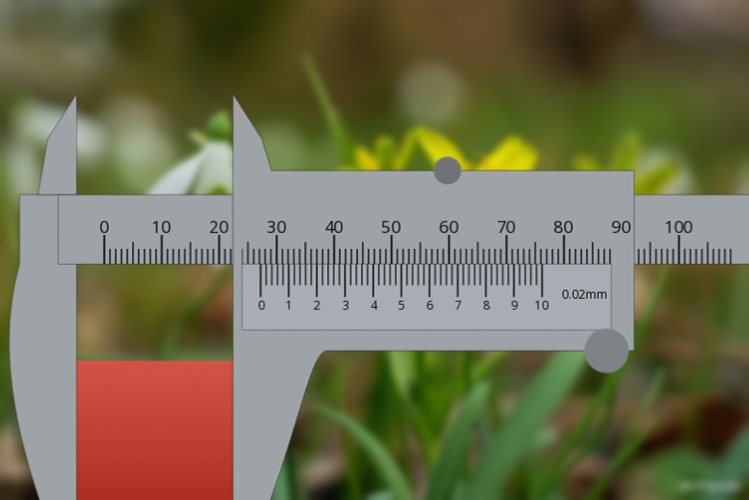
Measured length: 27.2,mm
